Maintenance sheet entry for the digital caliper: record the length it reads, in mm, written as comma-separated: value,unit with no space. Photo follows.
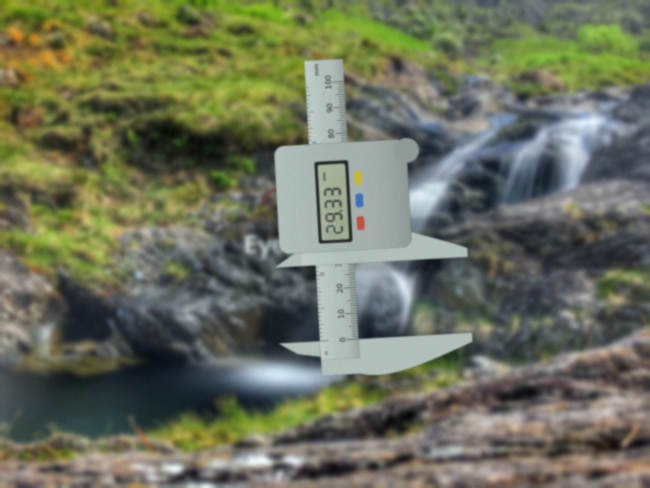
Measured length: 29.33,mm
